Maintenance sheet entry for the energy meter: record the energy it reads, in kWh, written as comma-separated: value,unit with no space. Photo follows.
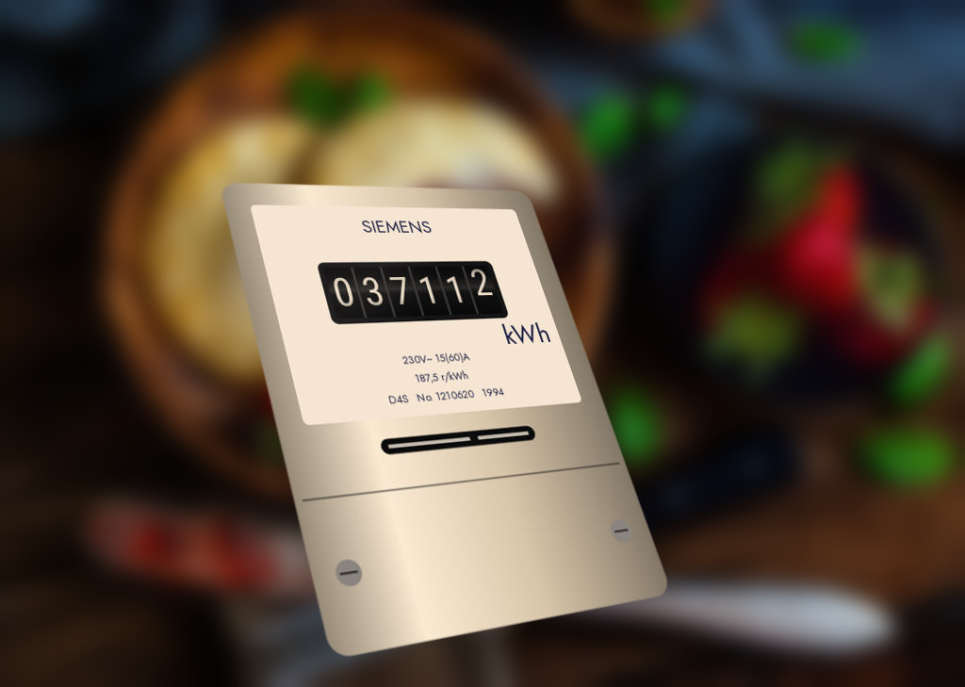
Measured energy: 37112,kWh
